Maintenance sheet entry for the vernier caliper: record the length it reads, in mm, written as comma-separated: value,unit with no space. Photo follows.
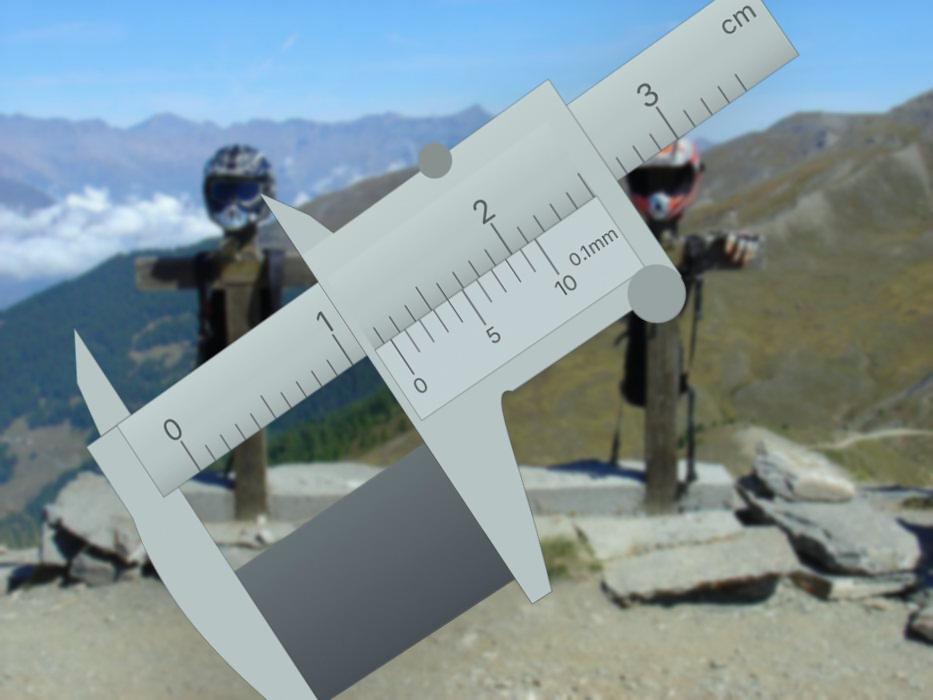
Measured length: 12.4,mm
